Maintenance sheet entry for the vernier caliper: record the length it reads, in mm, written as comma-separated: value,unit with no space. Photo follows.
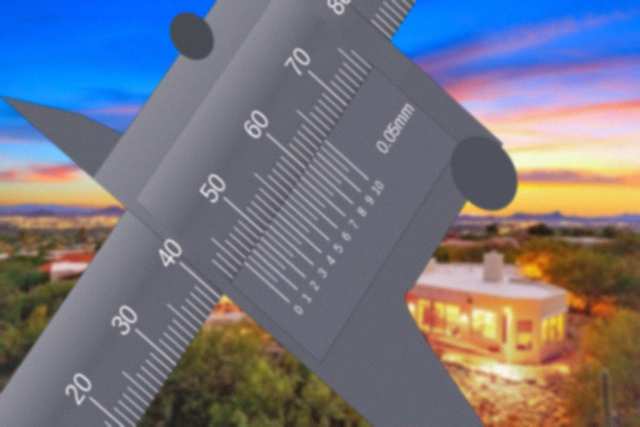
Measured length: 45.5,mm
